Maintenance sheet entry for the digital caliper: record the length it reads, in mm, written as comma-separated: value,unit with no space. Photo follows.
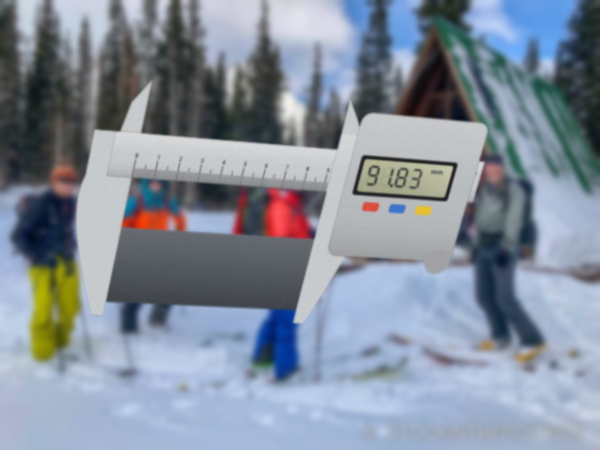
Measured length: 91.83,mm
